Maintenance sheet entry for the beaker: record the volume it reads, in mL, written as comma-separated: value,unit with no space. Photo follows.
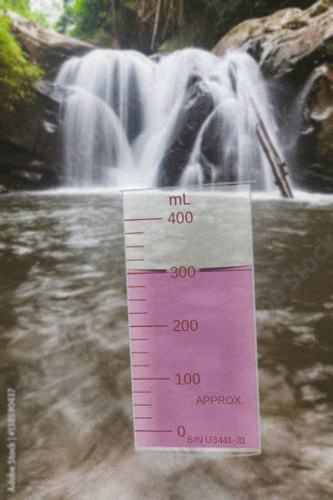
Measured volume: 300,mL
